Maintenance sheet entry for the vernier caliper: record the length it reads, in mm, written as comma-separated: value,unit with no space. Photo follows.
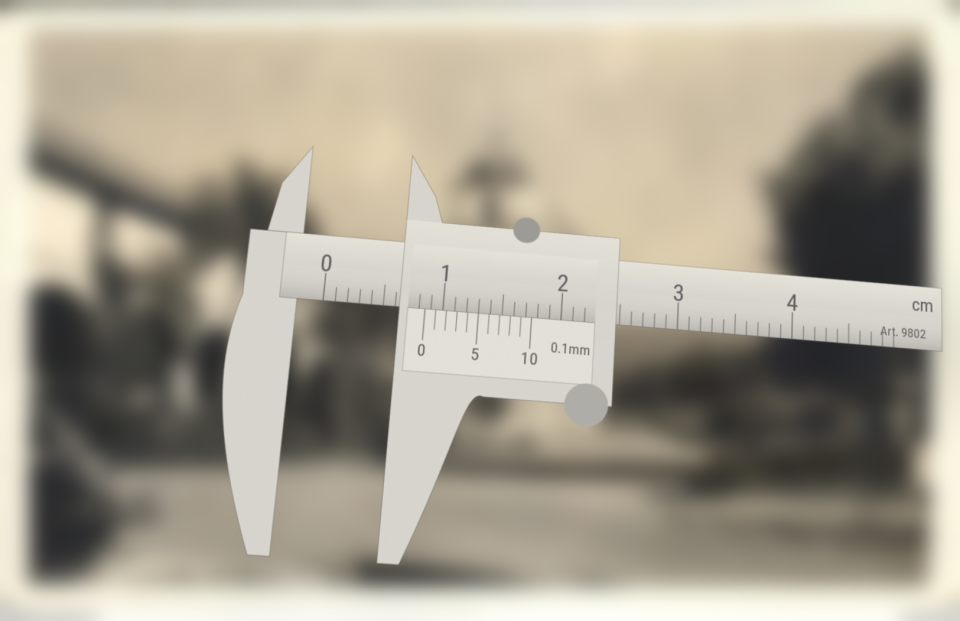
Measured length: 8.5,mm
